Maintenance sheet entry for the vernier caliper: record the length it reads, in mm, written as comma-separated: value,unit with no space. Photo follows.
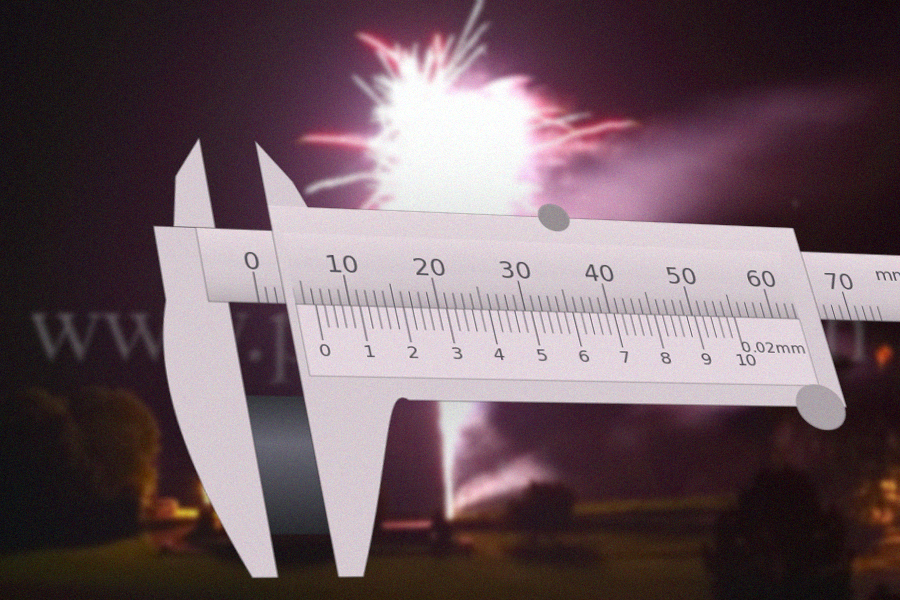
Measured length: 6.2,mm
